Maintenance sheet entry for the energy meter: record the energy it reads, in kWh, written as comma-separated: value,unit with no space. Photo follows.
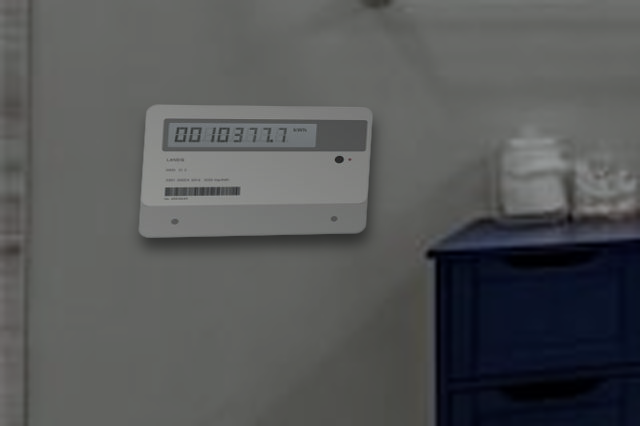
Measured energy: 10377.7,kWh
